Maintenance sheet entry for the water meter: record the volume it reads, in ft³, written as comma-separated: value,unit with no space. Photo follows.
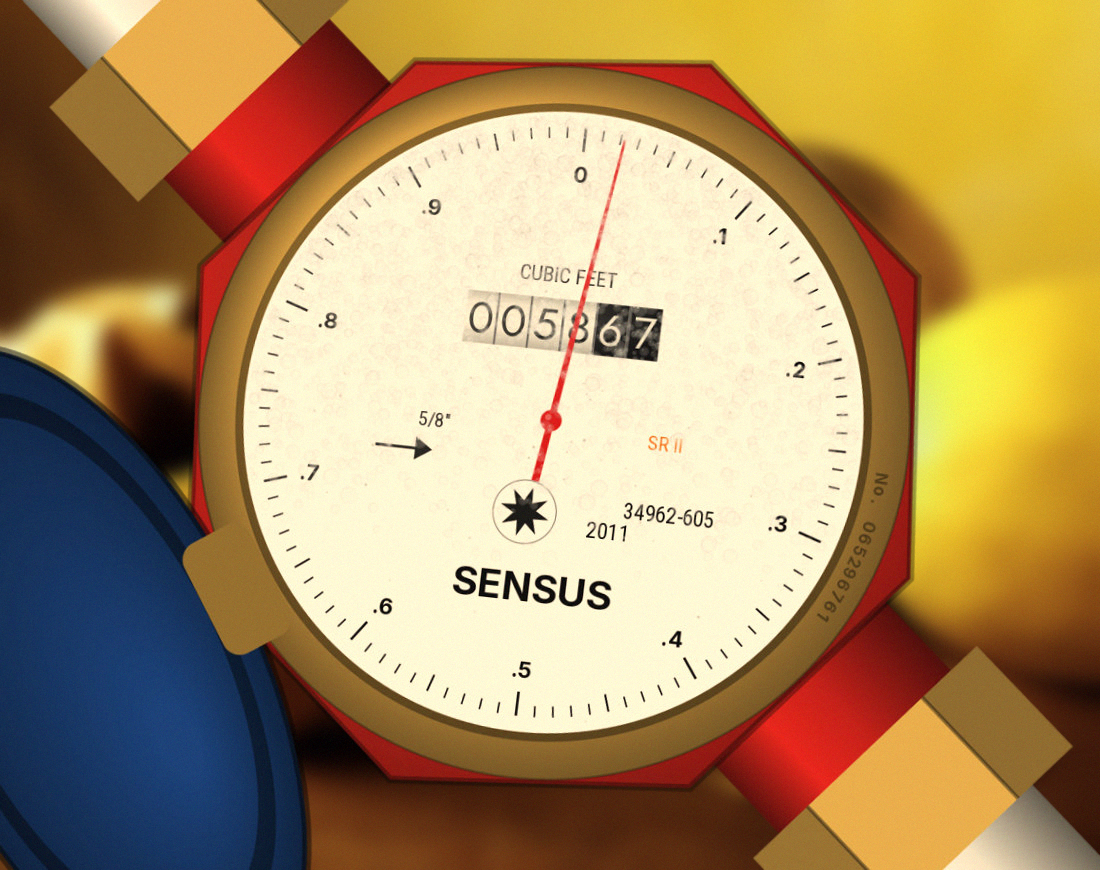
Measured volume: 5867.02,ft³
